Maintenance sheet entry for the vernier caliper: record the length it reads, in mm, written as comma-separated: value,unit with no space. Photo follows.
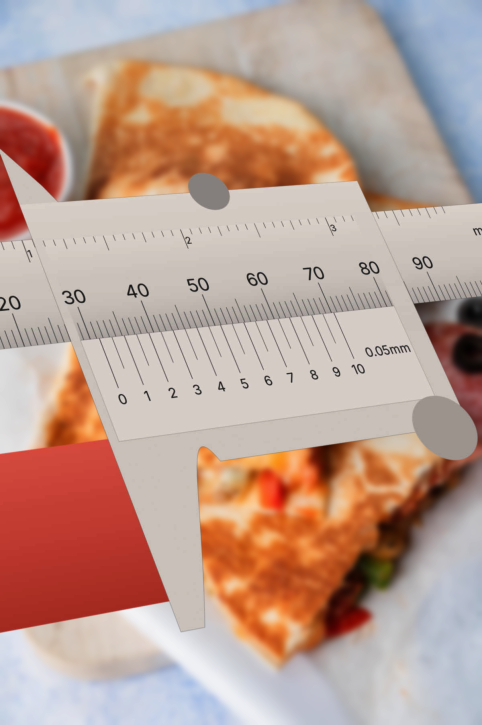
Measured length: 31.4,mm
